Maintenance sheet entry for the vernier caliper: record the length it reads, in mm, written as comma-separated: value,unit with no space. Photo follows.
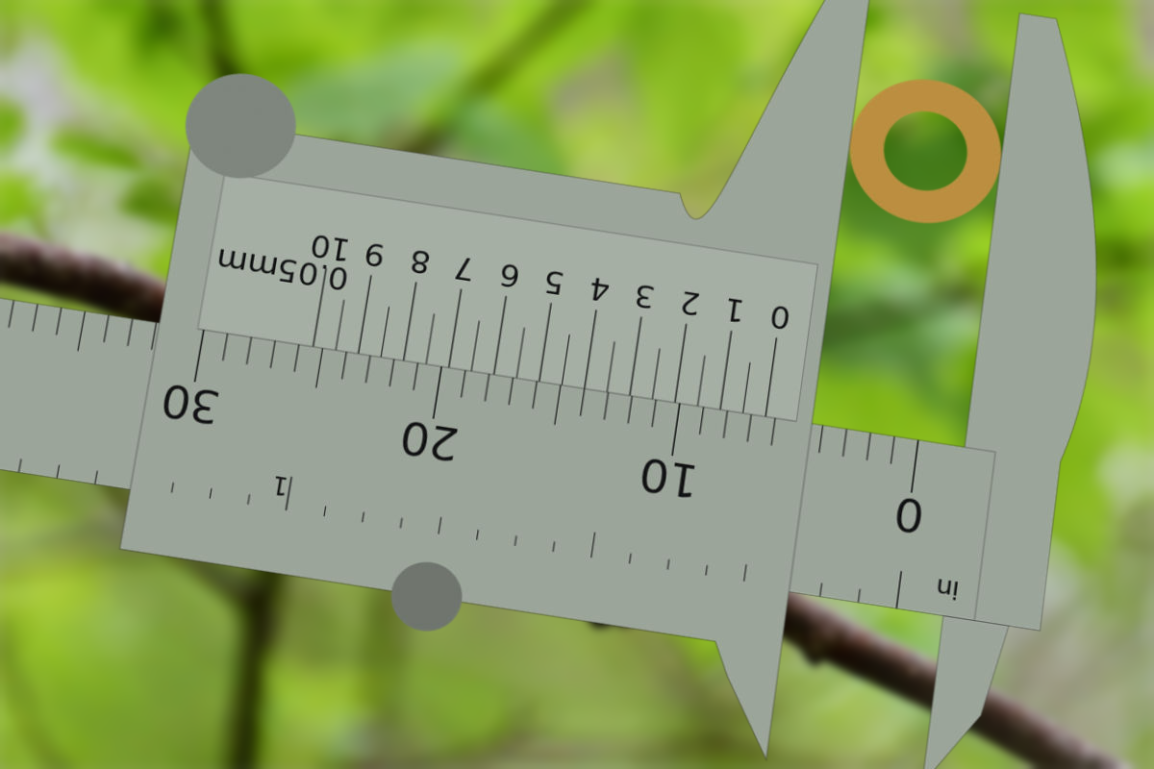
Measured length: 6.40,mm
